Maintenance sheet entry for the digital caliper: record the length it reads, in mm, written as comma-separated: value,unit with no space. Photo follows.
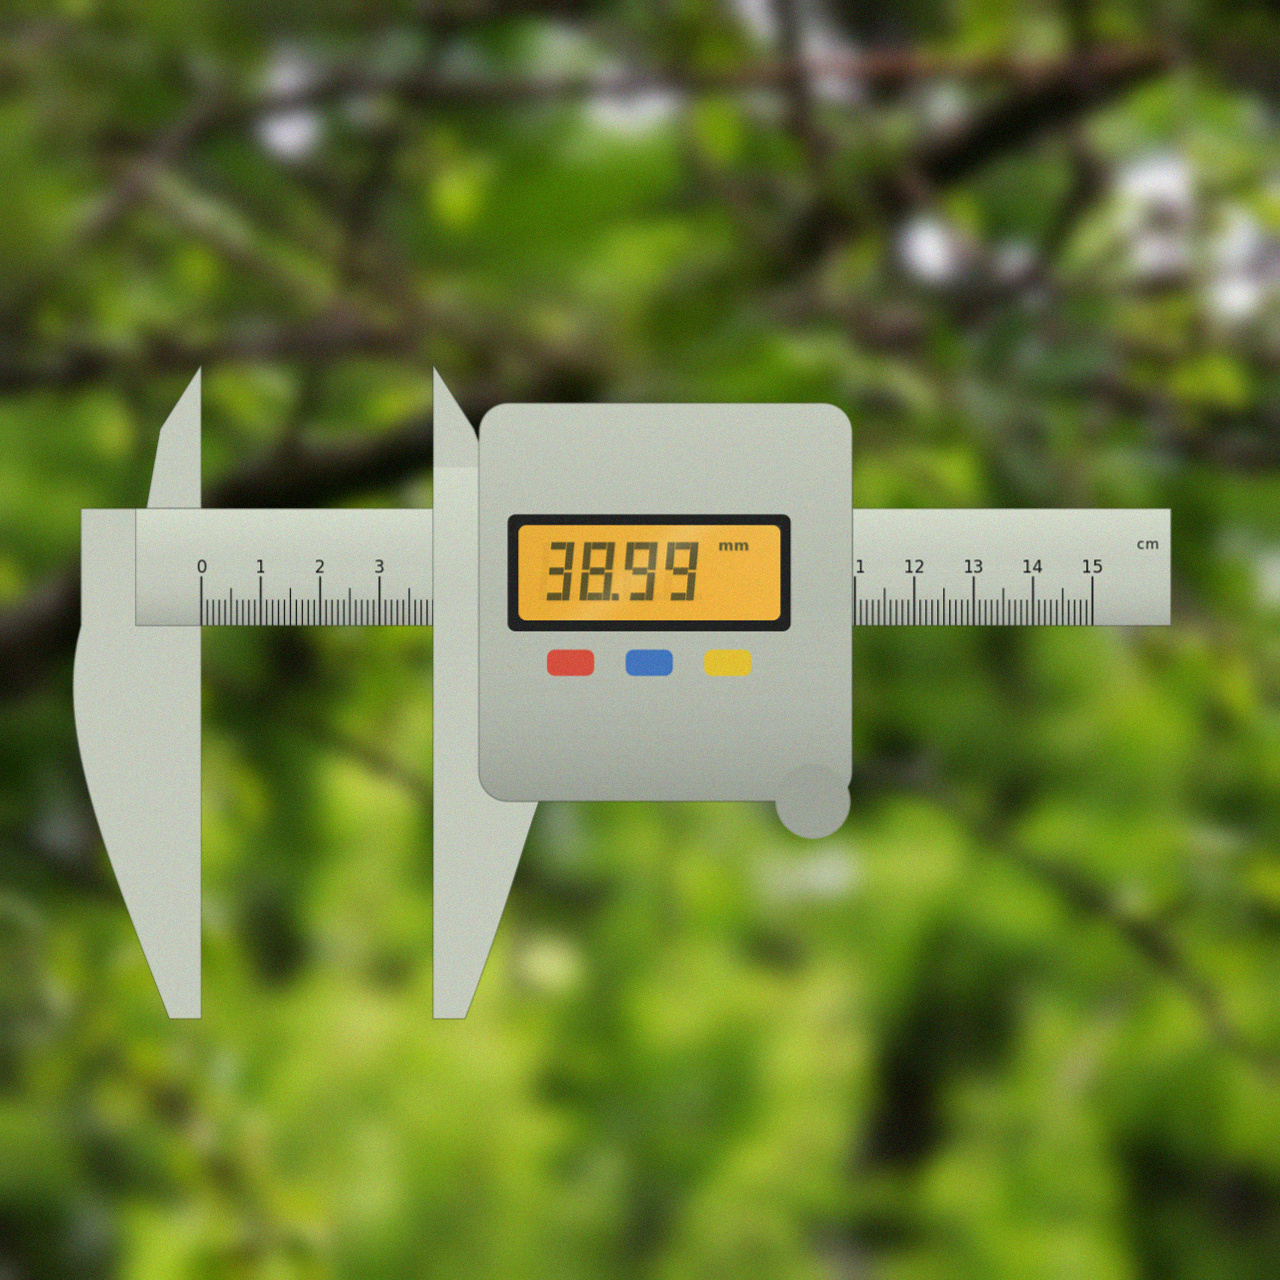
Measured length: 38.99,mm
